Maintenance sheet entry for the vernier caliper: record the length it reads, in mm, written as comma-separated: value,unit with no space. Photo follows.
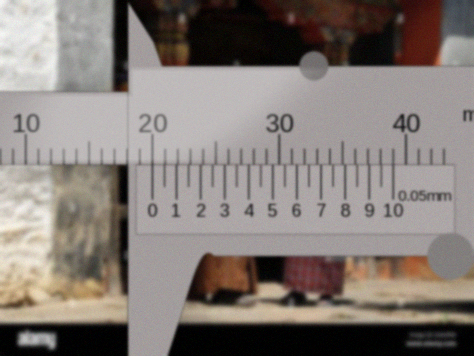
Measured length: 20.0,mm
